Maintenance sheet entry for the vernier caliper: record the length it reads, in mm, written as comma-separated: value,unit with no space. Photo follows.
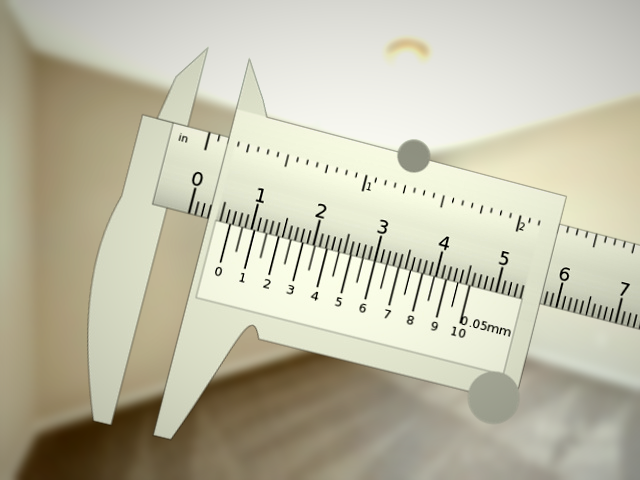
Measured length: 6.6,mm
